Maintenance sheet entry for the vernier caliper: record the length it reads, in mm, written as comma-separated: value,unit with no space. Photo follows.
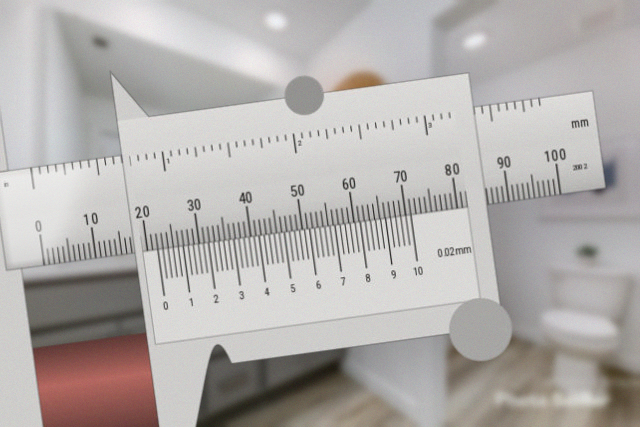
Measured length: 22.0,mm
